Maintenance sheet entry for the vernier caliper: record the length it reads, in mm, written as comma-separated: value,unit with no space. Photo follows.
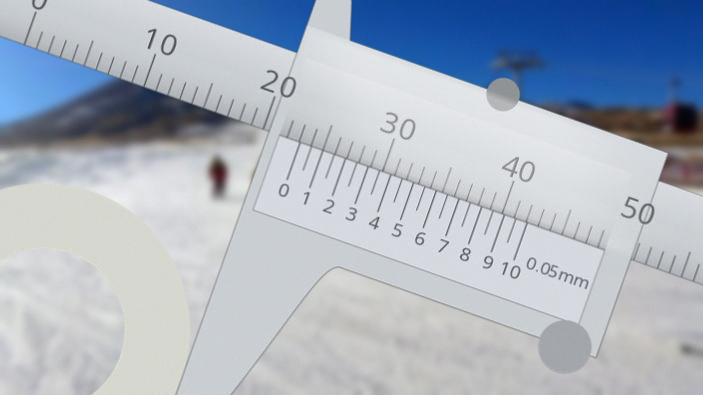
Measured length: 23.1,mm
